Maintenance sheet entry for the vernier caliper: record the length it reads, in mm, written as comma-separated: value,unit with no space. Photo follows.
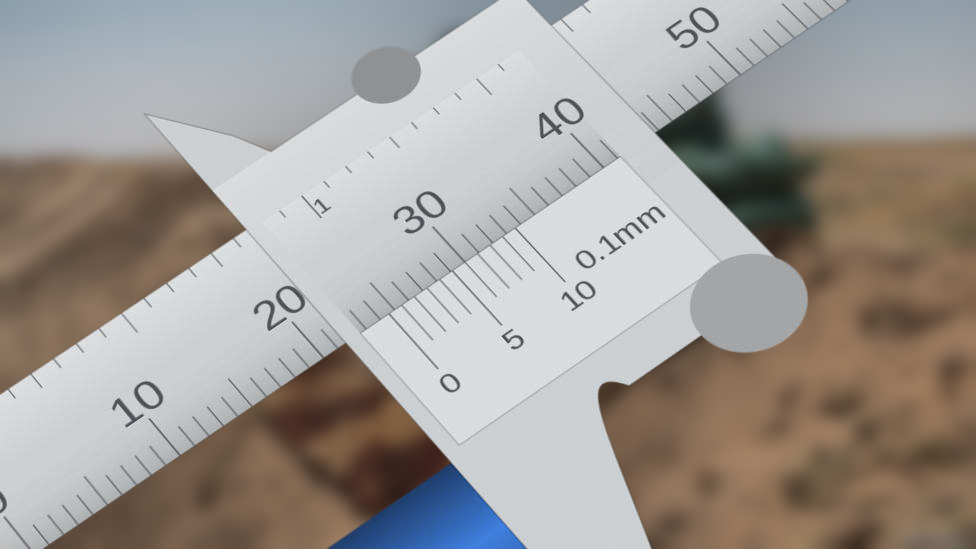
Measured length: 24.6,mm
